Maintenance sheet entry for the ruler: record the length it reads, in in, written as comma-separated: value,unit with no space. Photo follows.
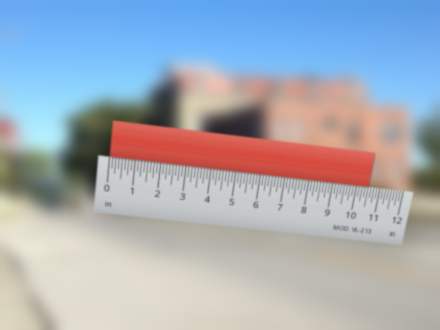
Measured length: 10.5,in
